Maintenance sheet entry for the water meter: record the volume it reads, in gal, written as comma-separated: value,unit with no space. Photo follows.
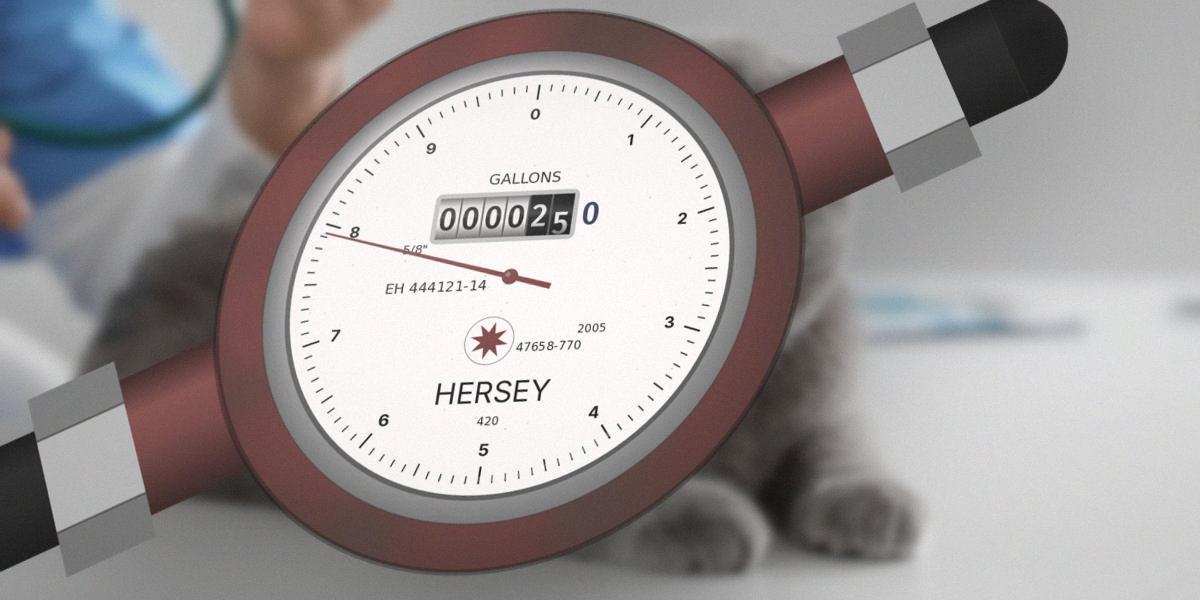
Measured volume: 247.9,gal
